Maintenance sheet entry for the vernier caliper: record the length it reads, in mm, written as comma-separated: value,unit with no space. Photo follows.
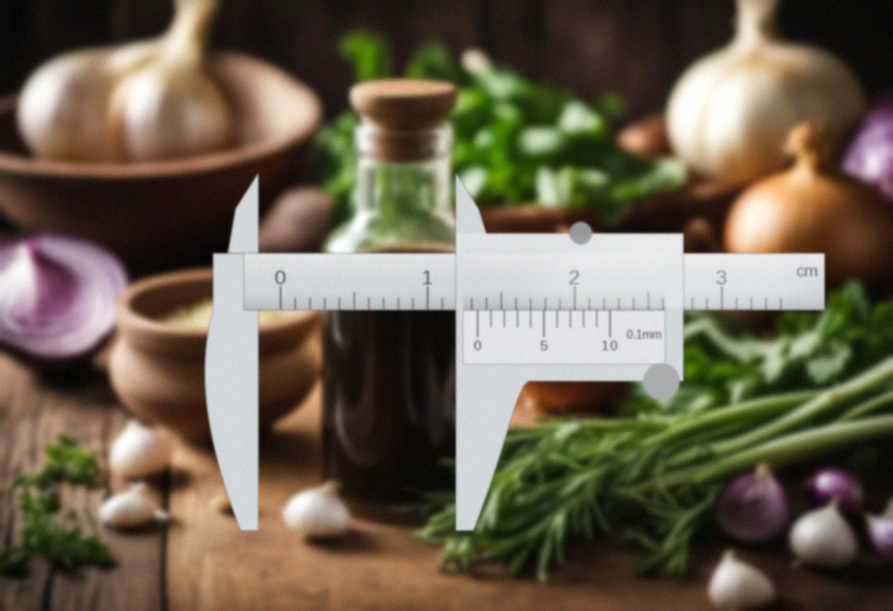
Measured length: 13.4,mm
